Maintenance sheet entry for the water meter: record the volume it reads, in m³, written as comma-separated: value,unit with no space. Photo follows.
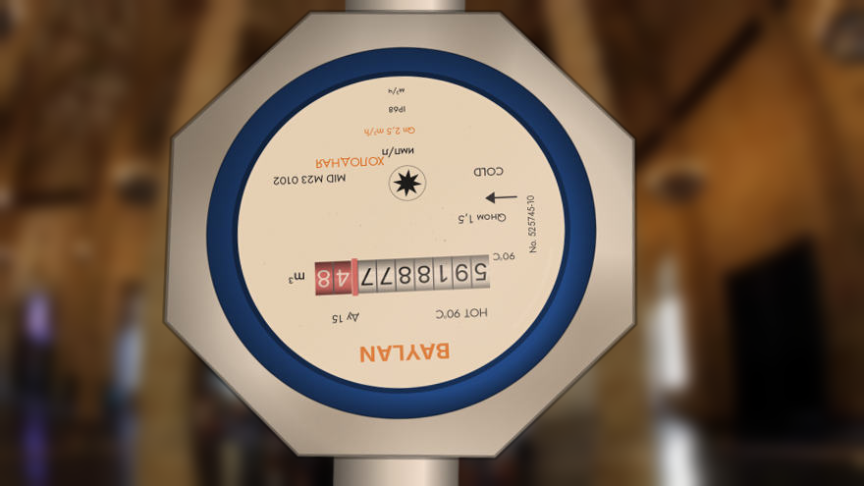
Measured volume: 5918877.48,m³
